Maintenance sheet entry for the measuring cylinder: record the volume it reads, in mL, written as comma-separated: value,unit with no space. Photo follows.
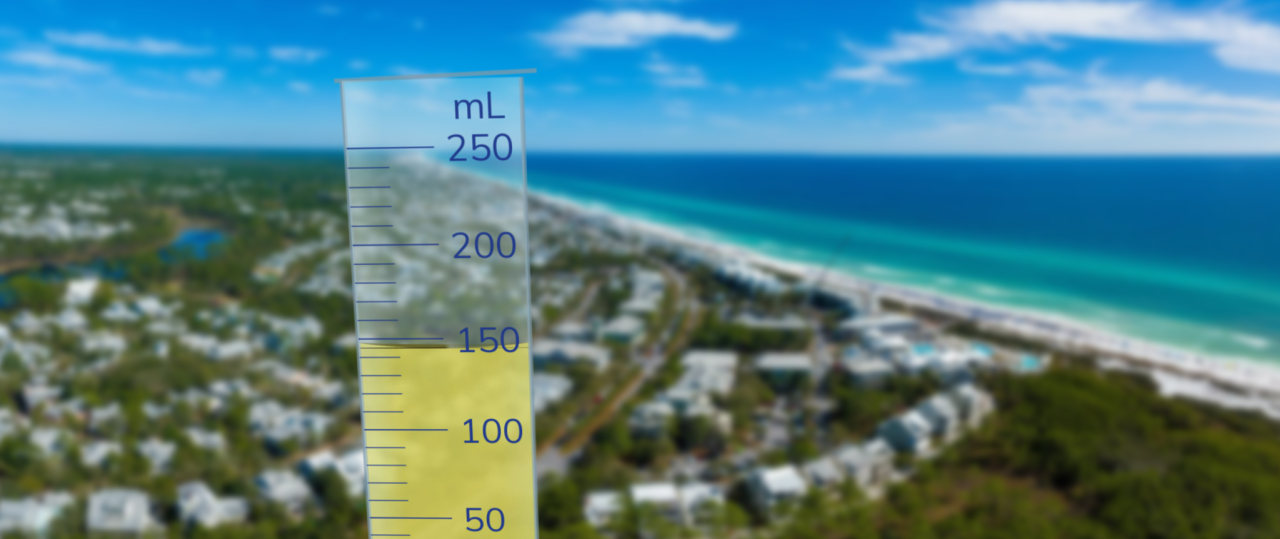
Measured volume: 145,mL
